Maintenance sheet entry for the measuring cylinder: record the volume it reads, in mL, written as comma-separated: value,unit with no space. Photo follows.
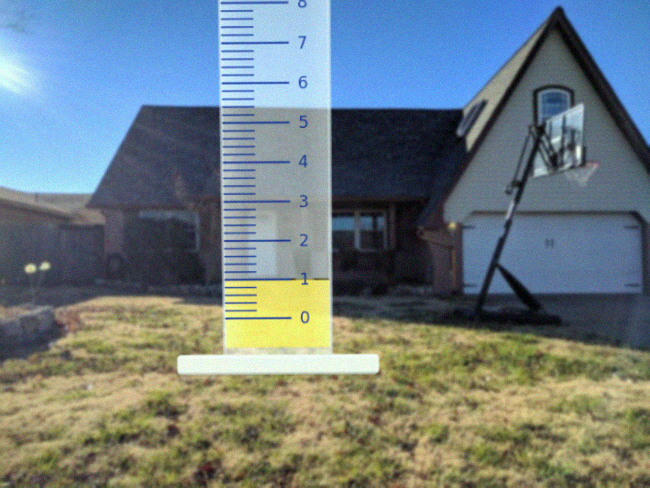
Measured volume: 1,mL
